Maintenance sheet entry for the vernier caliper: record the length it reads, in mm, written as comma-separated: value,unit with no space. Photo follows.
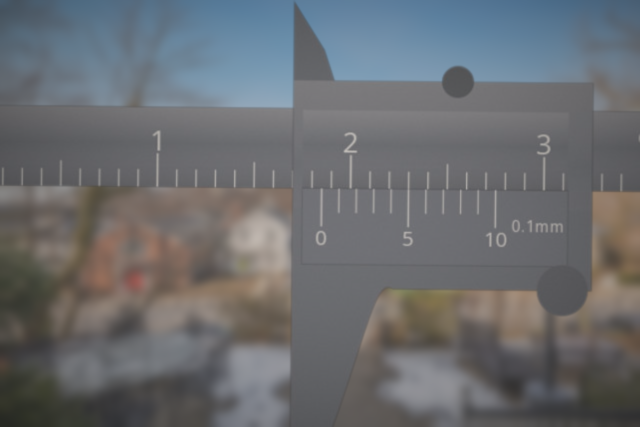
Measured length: 18.5,mm
